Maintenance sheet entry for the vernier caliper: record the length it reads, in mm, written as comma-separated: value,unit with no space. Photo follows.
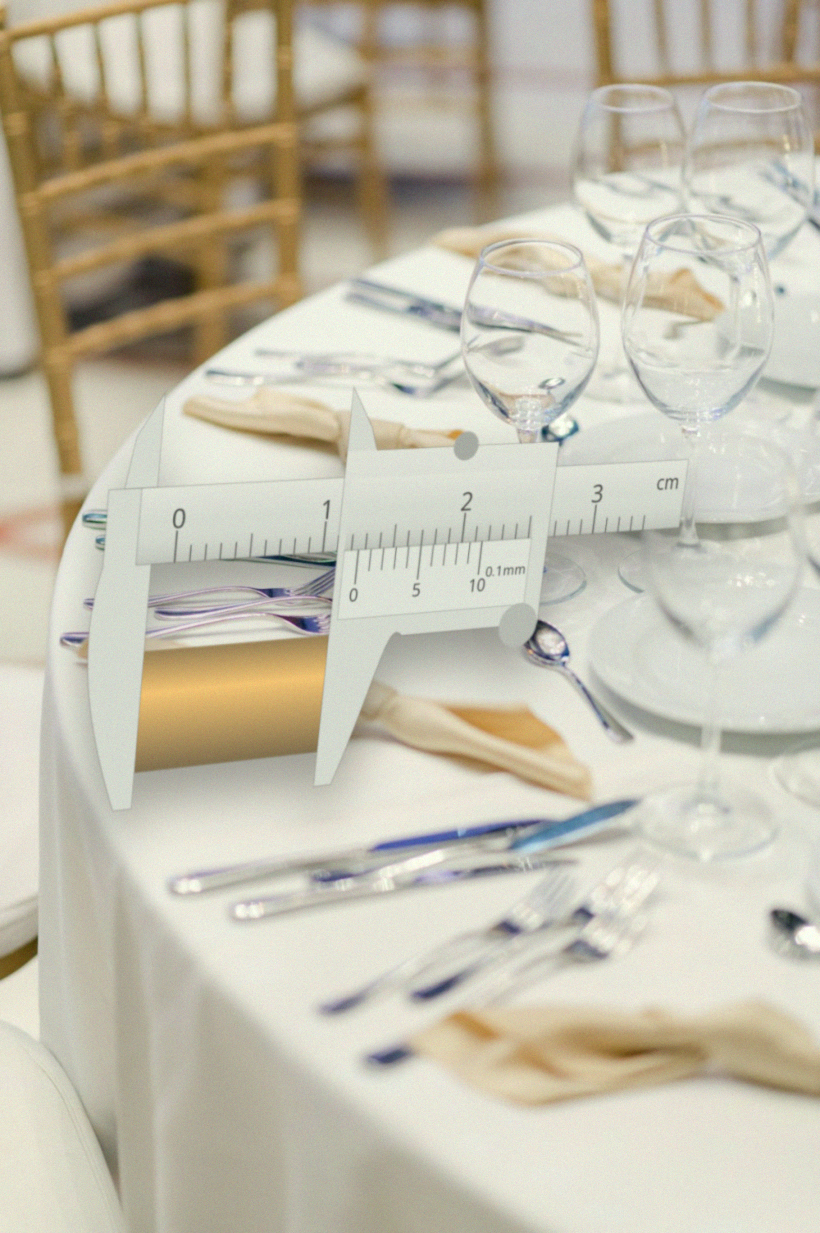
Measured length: 12.5,mm
